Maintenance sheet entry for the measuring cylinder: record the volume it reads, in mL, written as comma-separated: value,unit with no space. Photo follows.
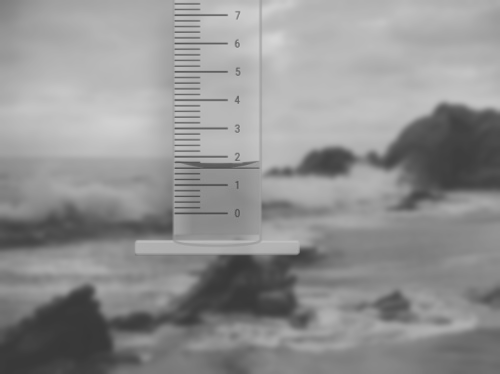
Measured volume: 1.6,mL
